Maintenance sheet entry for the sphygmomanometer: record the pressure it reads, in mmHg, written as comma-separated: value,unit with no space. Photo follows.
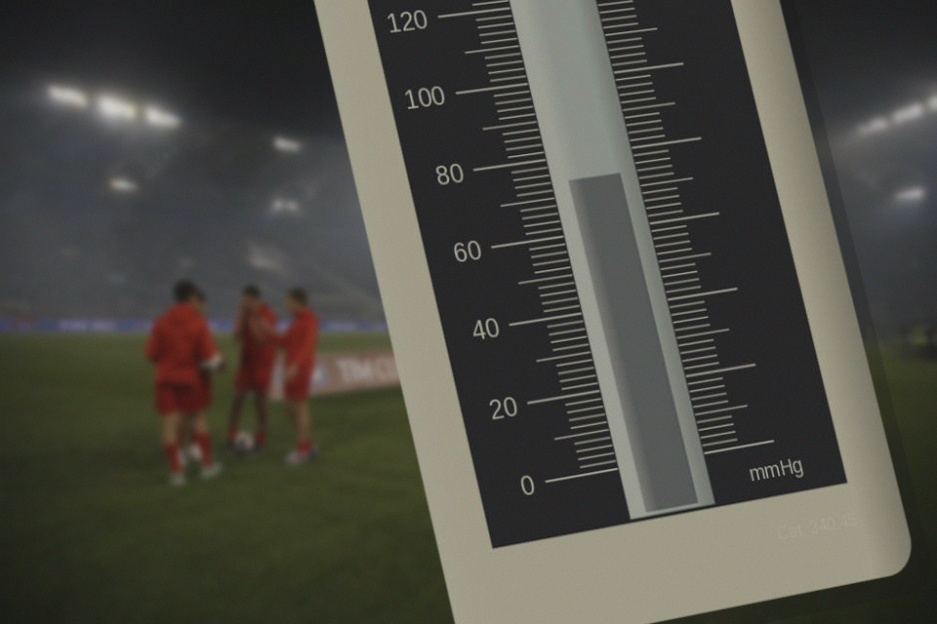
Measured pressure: 74,mmHg
